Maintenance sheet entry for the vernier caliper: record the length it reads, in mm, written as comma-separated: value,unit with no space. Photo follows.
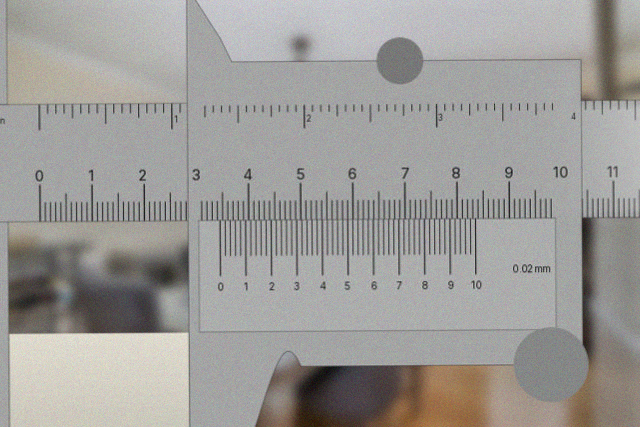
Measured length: 34.5,mm
